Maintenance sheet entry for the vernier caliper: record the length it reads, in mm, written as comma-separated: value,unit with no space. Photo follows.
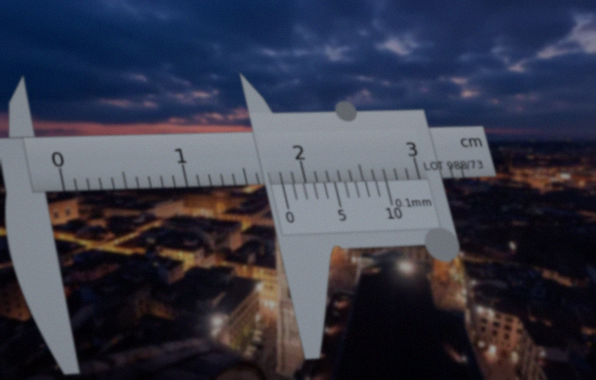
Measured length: 18.0,mm
